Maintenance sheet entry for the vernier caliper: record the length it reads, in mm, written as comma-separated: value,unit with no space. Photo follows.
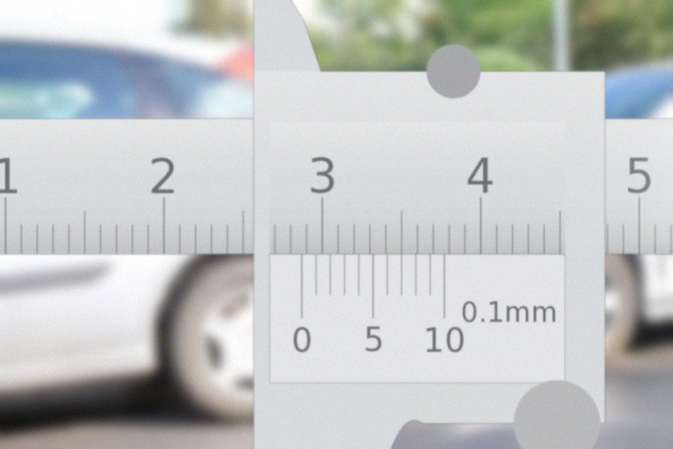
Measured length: 28.7,mm
